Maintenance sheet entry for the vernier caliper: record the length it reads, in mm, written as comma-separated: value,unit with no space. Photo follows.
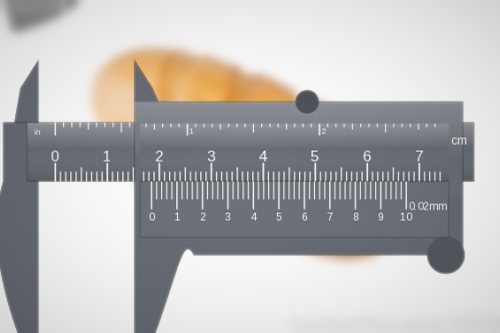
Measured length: 18.5,mm
